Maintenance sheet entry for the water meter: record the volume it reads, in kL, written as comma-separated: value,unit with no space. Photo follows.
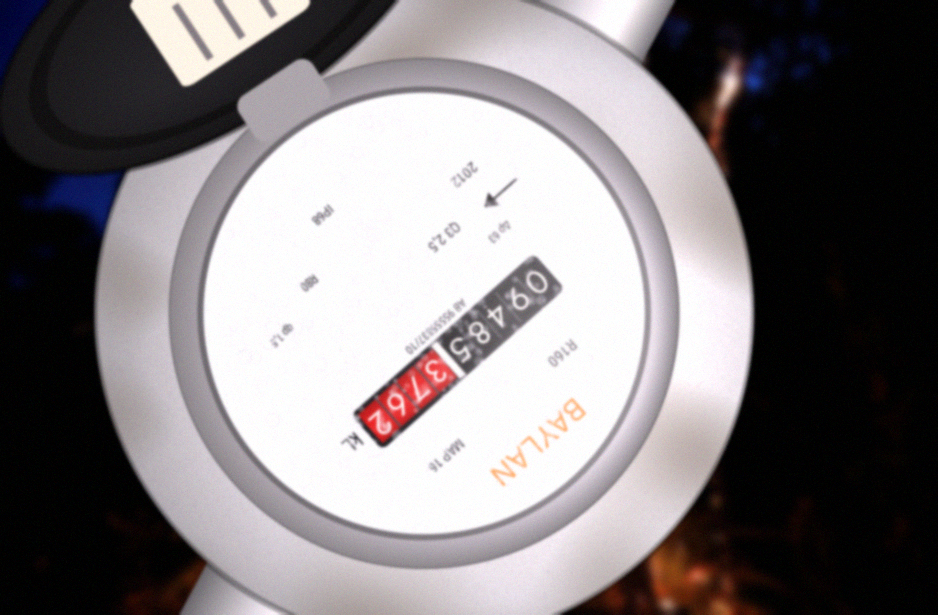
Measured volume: 9485.3762,kL
